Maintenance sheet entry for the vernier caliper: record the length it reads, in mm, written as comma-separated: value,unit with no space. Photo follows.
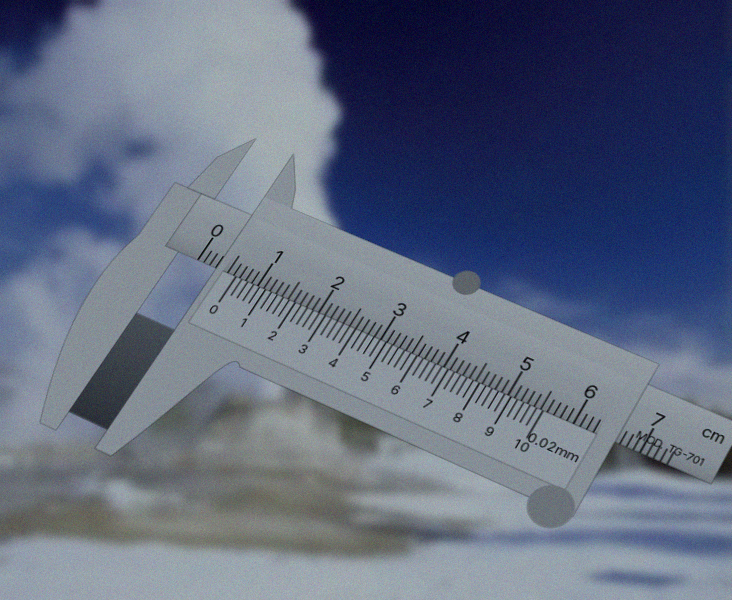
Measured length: 6.4,mm
